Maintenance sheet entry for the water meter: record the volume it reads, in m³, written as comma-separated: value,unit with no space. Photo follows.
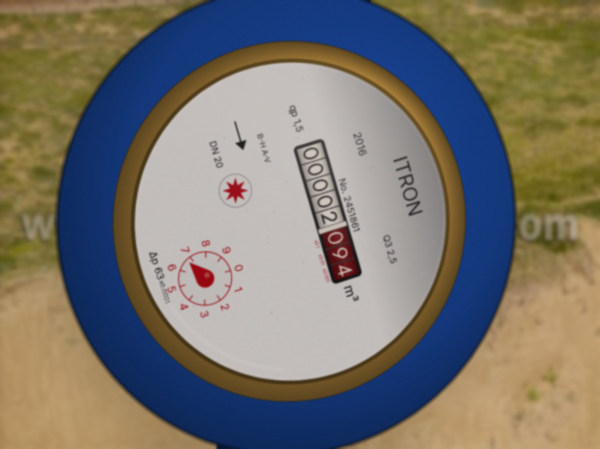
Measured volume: 2.0946,m³
